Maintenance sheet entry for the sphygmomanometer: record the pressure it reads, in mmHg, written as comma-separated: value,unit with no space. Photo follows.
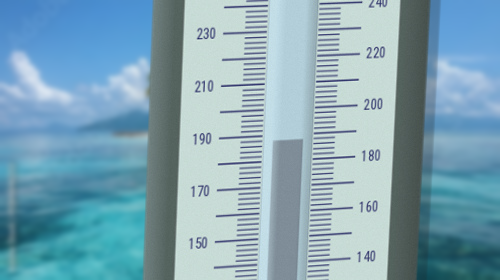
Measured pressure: 188,mmHg
